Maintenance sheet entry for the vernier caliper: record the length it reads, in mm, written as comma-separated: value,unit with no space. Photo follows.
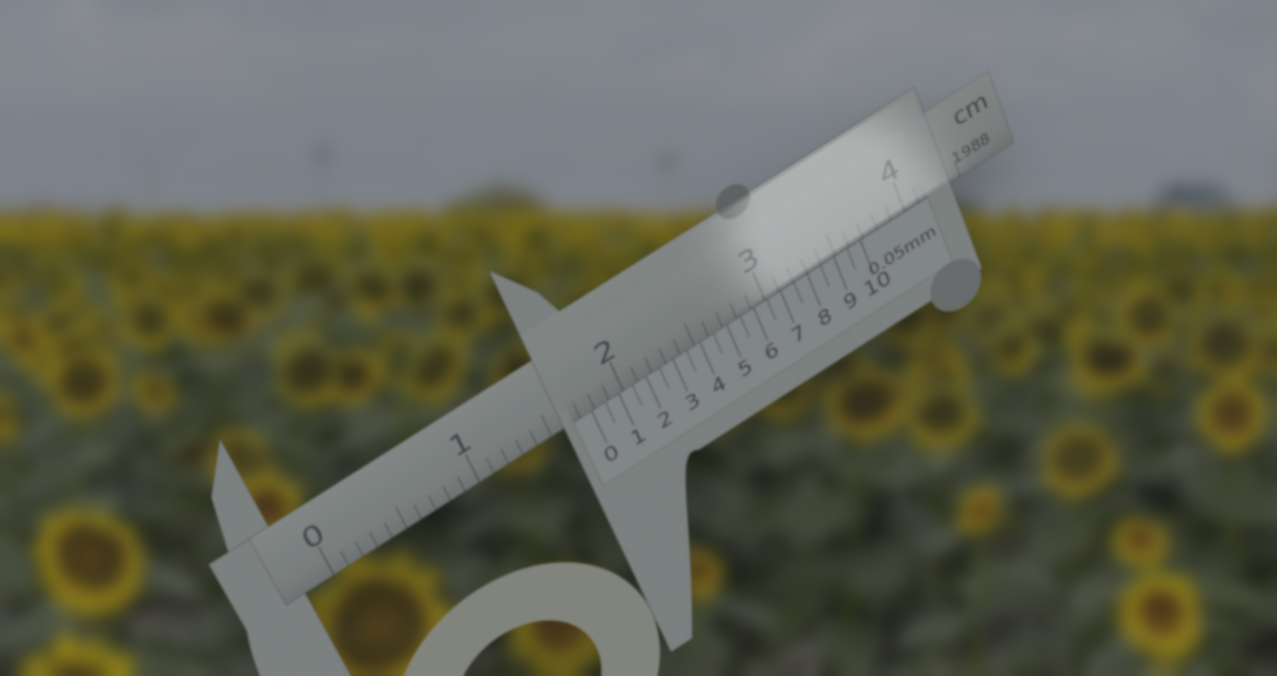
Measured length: 17.8,mm
